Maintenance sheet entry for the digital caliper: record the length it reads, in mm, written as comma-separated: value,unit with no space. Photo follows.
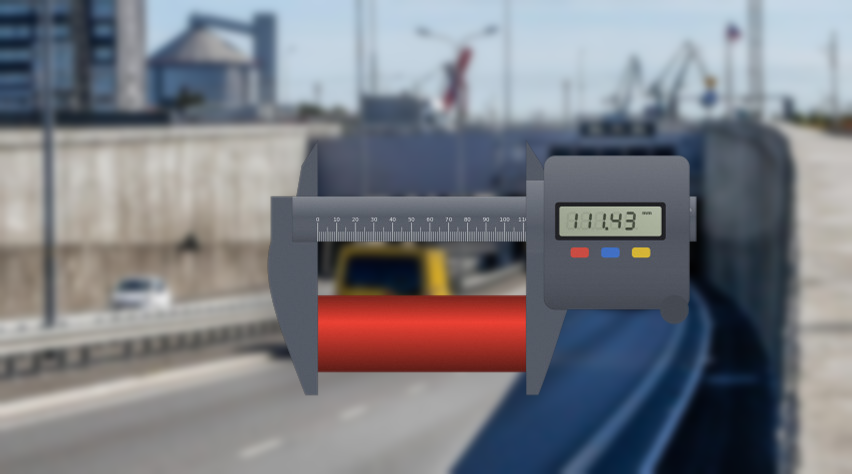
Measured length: 111.43,mm
